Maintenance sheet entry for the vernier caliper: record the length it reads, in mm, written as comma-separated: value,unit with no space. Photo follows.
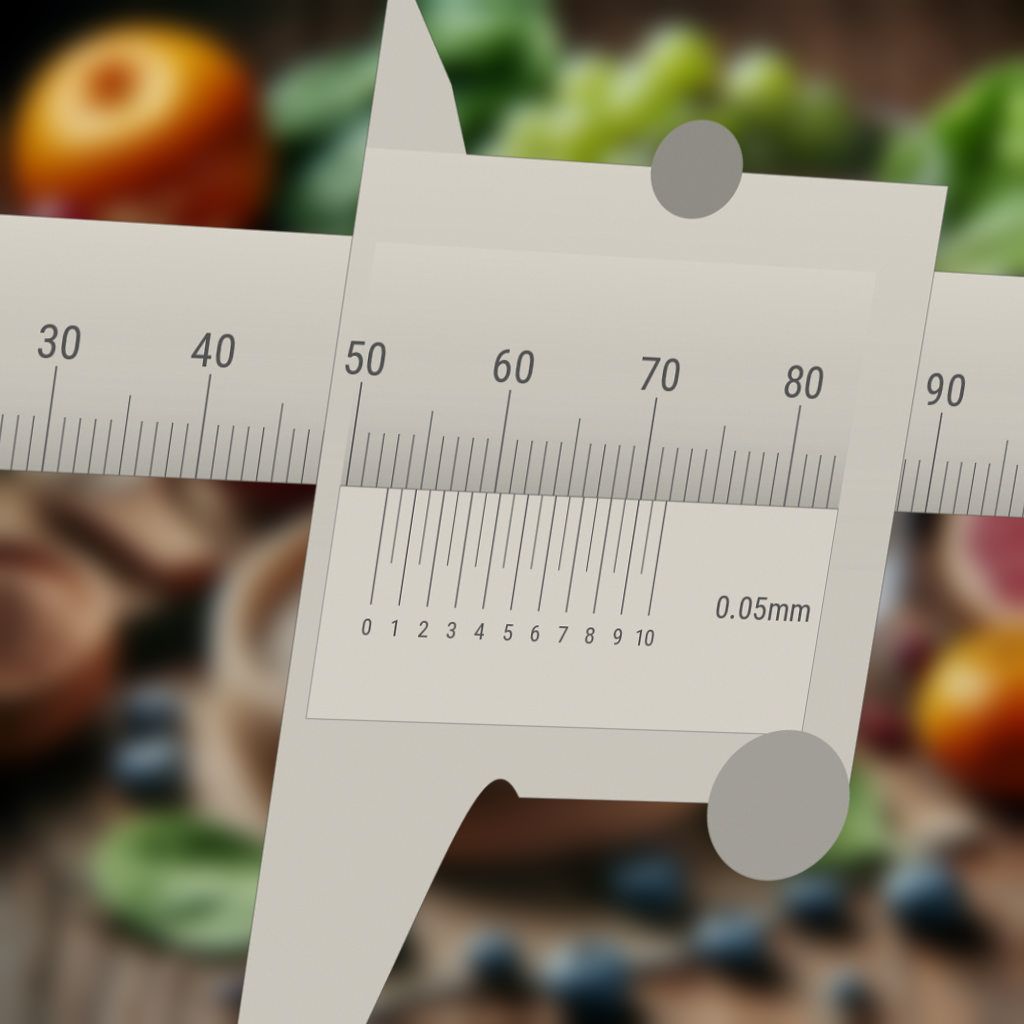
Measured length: 52.8,mm
